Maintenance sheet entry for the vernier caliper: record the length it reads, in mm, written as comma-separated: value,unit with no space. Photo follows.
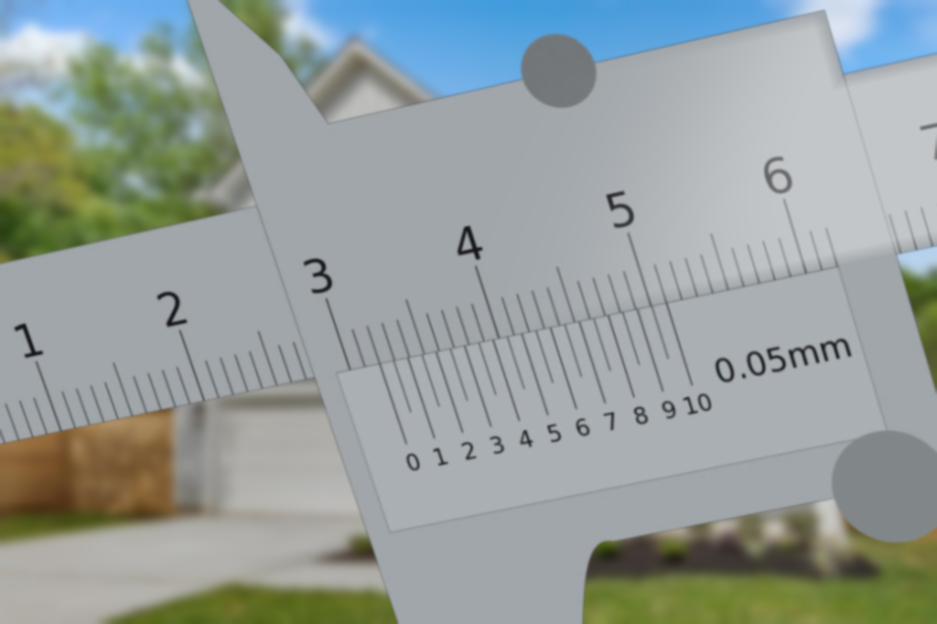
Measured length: 32.0,mm
